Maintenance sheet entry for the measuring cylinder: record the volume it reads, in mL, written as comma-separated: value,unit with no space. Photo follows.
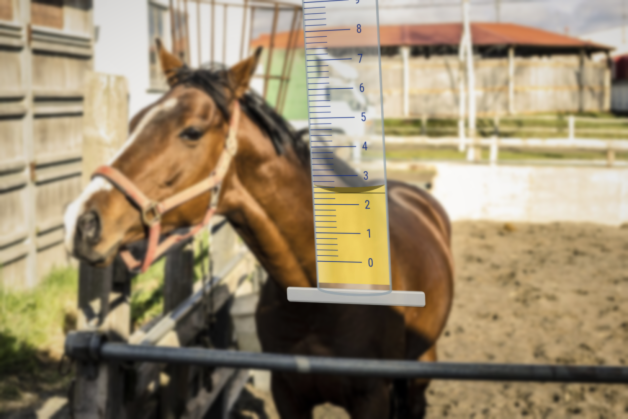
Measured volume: 2.4,mL
